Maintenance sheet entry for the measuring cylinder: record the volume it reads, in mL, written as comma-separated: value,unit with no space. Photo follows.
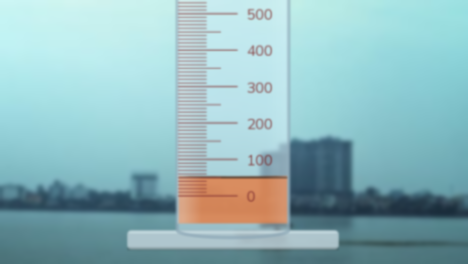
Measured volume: 50,mL
